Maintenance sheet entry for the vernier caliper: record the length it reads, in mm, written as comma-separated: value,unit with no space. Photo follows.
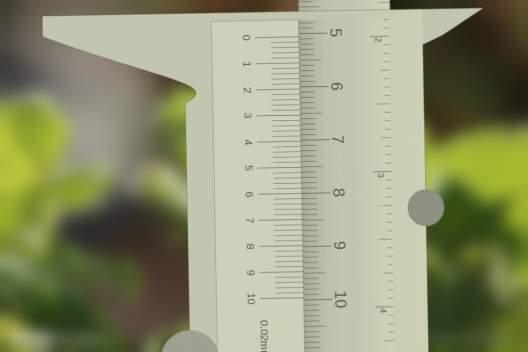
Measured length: 50.6,mm
